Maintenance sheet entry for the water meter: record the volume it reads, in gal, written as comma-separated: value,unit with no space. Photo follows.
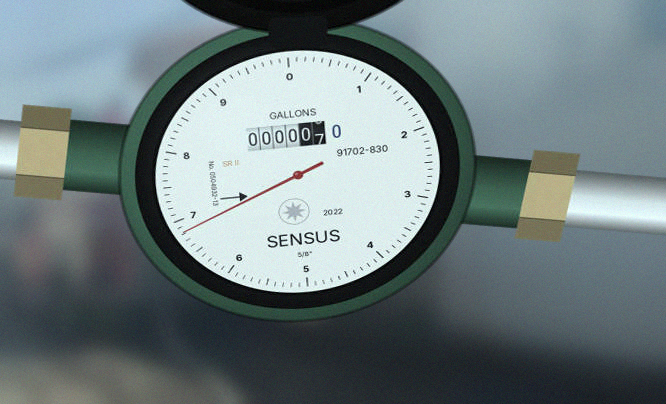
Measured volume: 66.8,gal
